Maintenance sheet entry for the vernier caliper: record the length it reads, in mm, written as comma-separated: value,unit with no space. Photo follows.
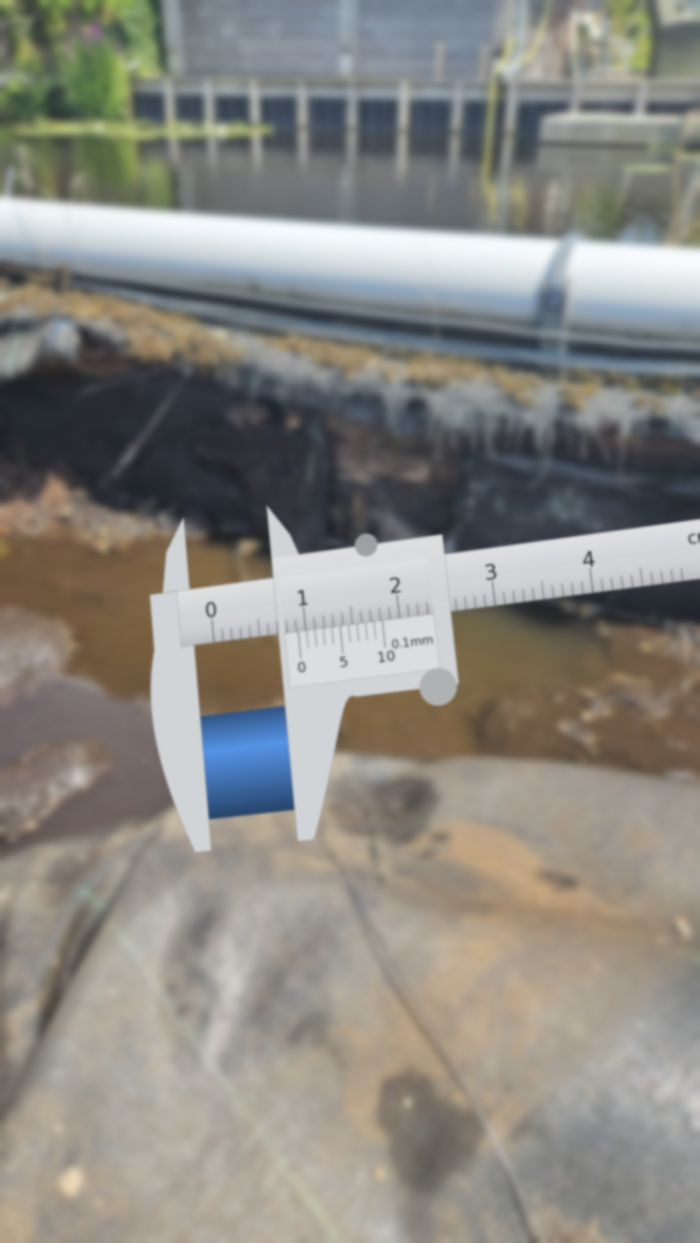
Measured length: 9.2,mm
